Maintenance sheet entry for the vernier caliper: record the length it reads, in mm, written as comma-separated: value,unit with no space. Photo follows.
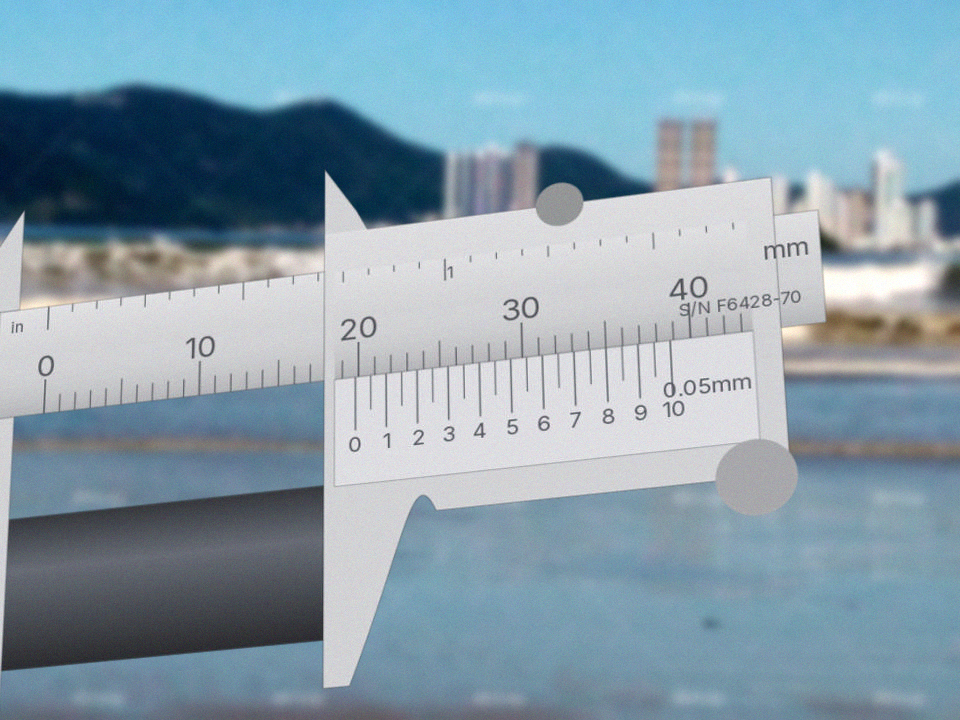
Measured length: 19.8,mm
